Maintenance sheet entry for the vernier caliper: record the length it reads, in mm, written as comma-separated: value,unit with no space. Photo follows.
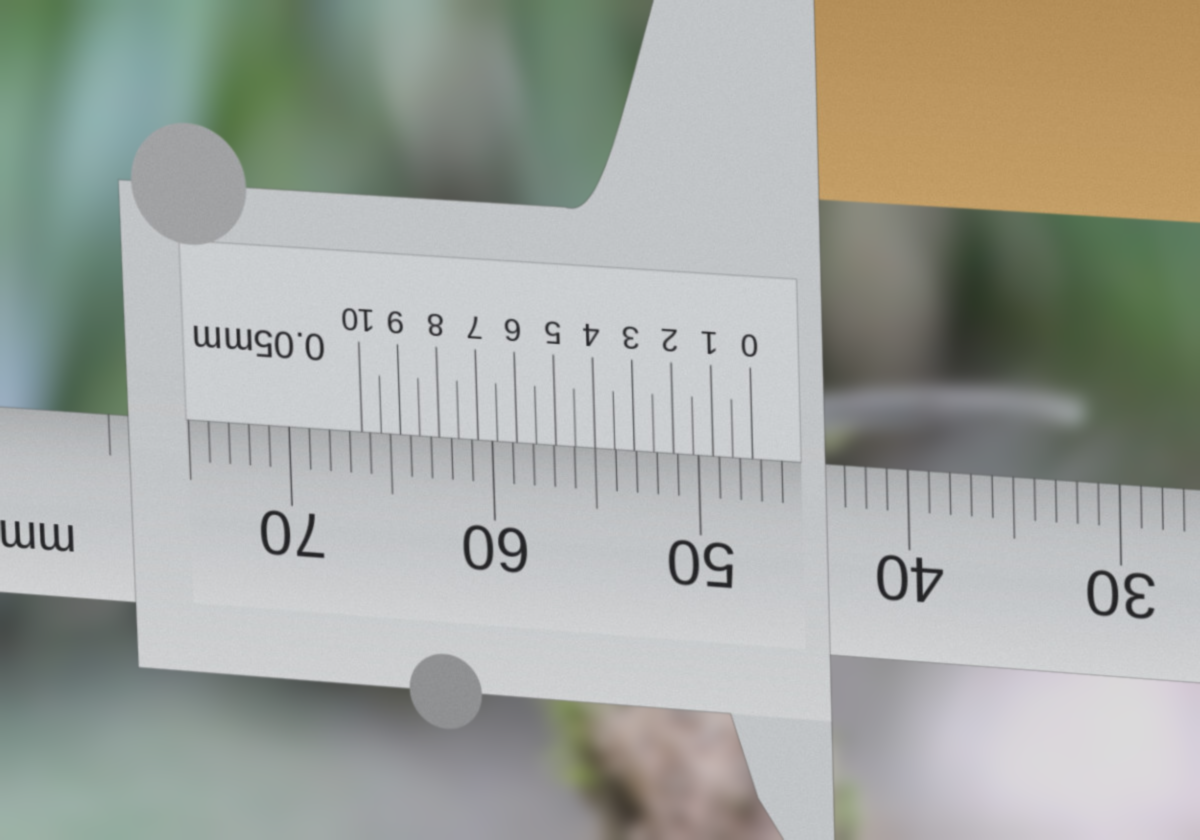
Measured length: 47.4,mm
